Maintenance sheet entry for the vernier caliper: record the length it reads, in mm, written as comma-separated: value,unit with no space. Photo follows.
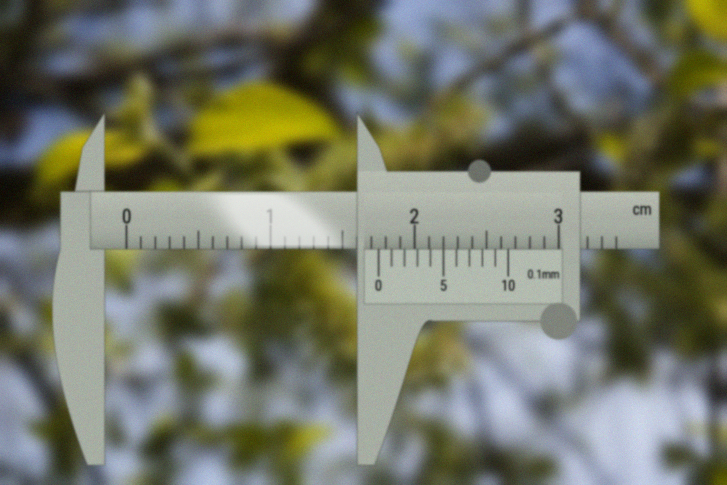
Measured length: 17.5,mm
